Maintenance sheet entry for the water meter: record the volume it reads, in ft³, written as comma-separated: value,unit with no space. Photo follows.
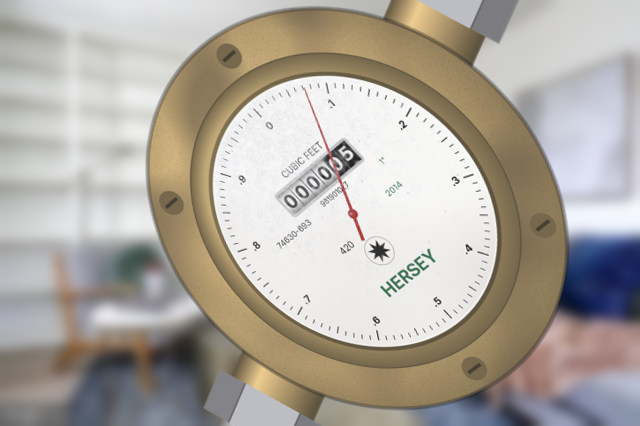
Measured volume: 5.07,ft³
